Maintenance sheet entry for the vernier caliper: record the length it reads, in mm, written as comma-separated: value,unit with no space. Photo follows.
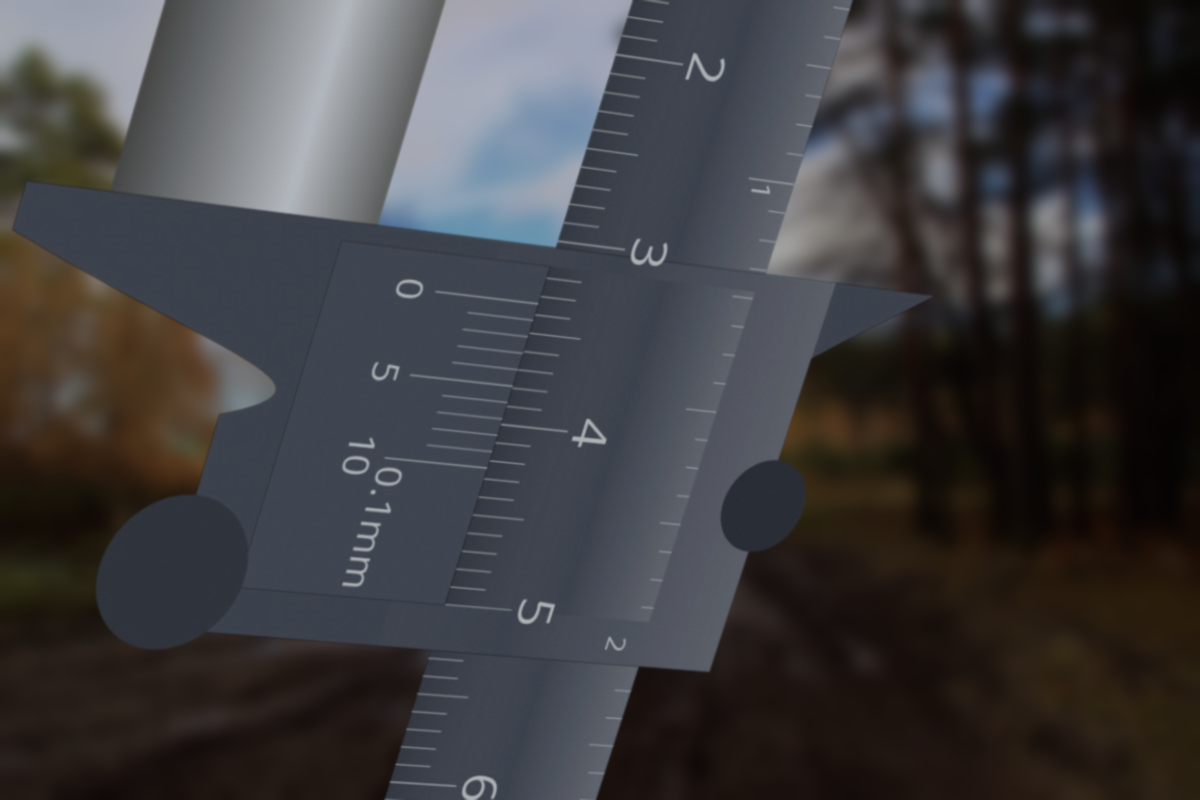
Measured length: 33.4,mm
